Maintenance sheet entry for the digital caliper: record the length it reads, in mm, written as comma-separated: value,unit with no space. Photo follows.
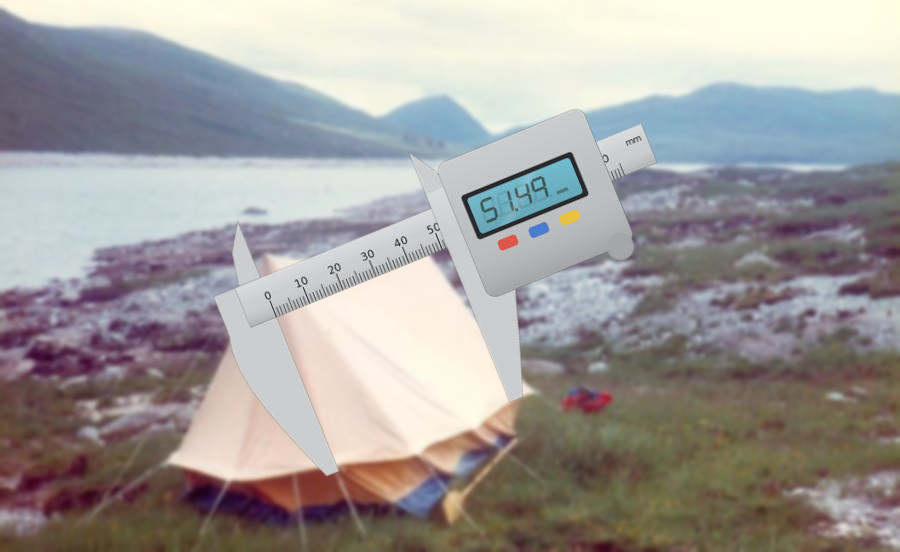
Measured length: 51.49,mm
